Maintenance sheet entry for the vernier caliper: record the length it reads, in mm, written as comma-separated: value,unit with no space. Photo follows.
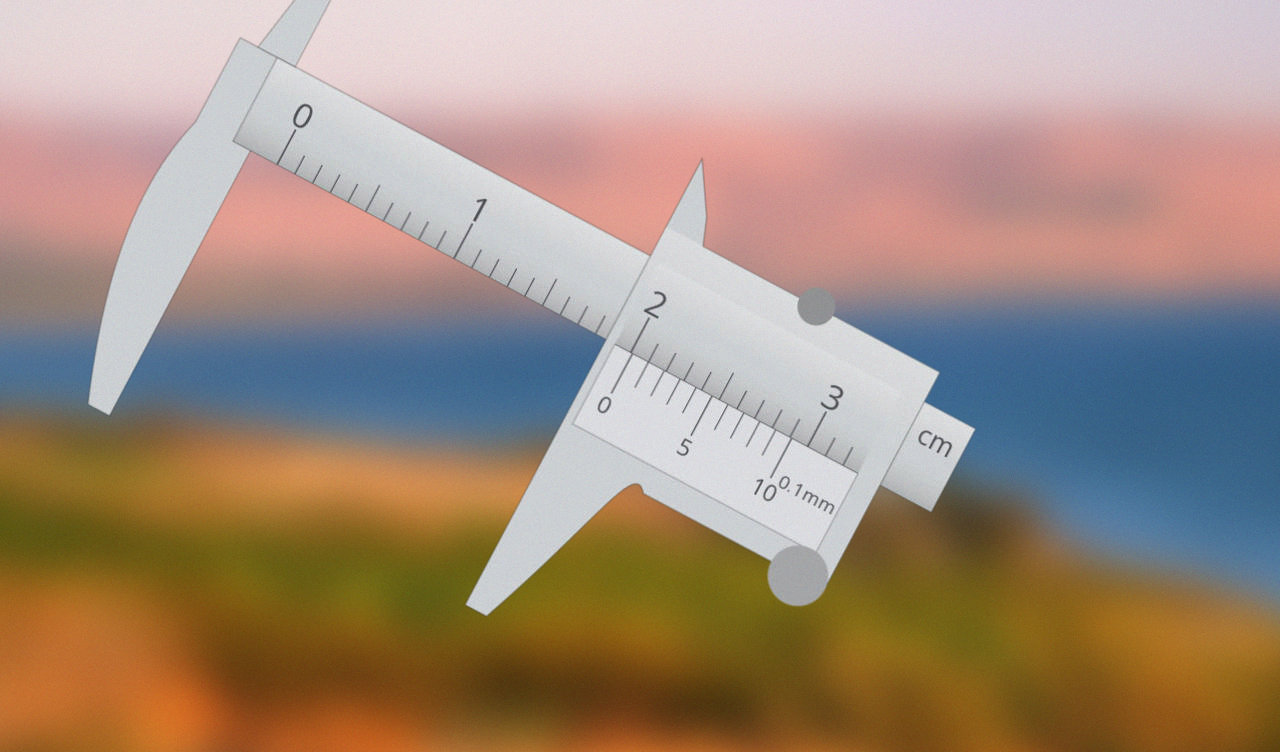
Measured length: 20.1,mm
